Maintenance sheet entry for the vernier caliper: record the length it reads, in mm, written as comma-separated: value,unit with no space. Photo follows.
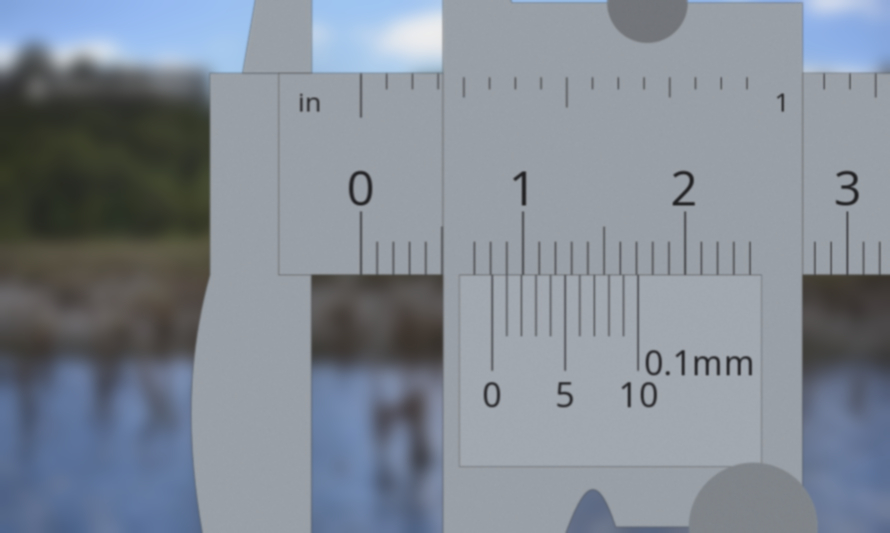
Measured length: 8.1,mm
